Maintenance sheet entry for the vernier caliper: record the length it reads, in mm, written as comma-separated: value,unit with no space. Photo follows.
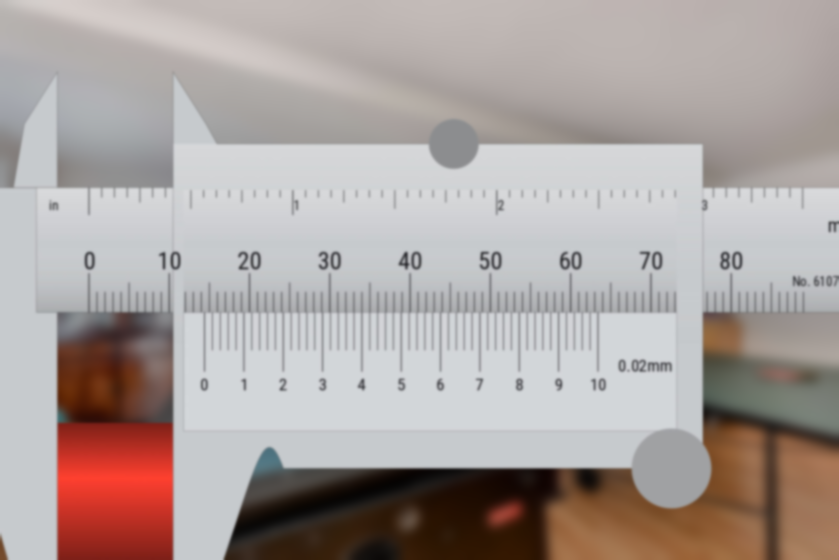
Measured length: 14.4,mm
